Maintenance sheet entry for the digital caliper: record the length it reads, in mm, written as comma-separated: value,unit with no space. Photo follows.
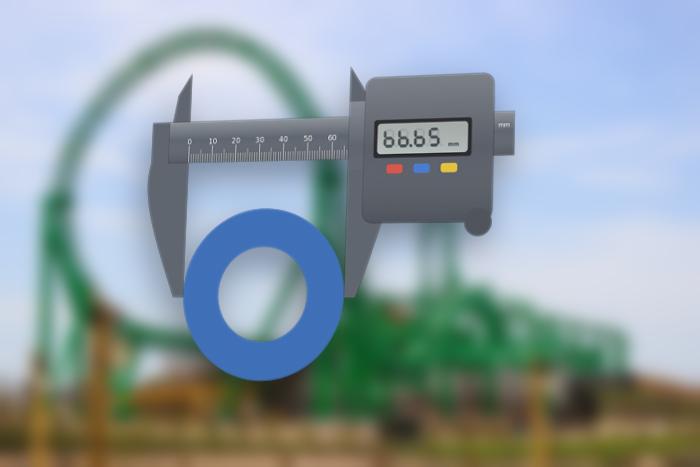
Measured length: 66.65,mm
